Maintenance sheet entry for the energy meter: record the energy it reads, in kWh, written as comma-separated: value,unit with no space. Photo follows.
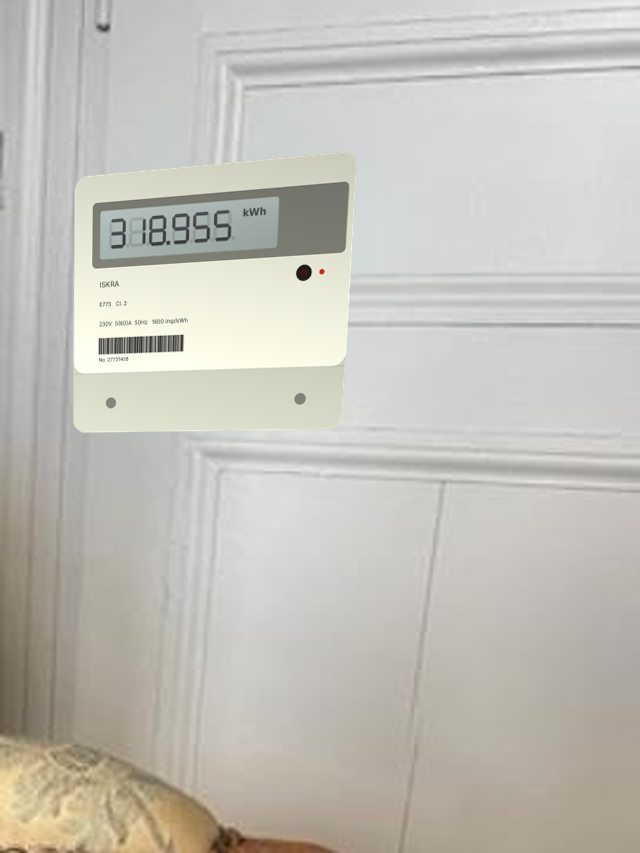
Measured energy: 318.955,kWh
